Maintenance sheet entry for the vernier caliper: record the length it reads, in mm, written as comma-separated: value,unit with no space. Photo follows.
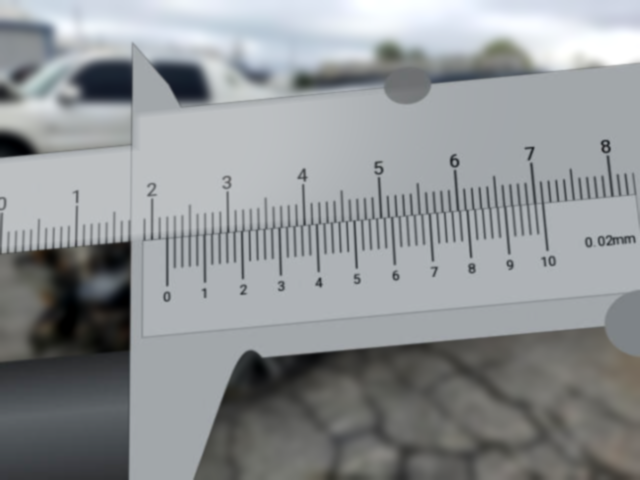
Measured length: 22.0,mm
